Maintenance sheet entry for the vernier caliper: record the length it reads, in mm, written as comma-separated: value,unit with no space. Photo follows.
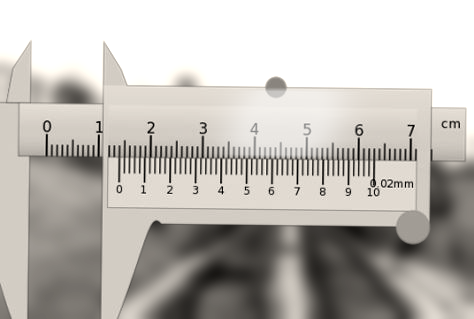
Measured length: 14.0,mm
